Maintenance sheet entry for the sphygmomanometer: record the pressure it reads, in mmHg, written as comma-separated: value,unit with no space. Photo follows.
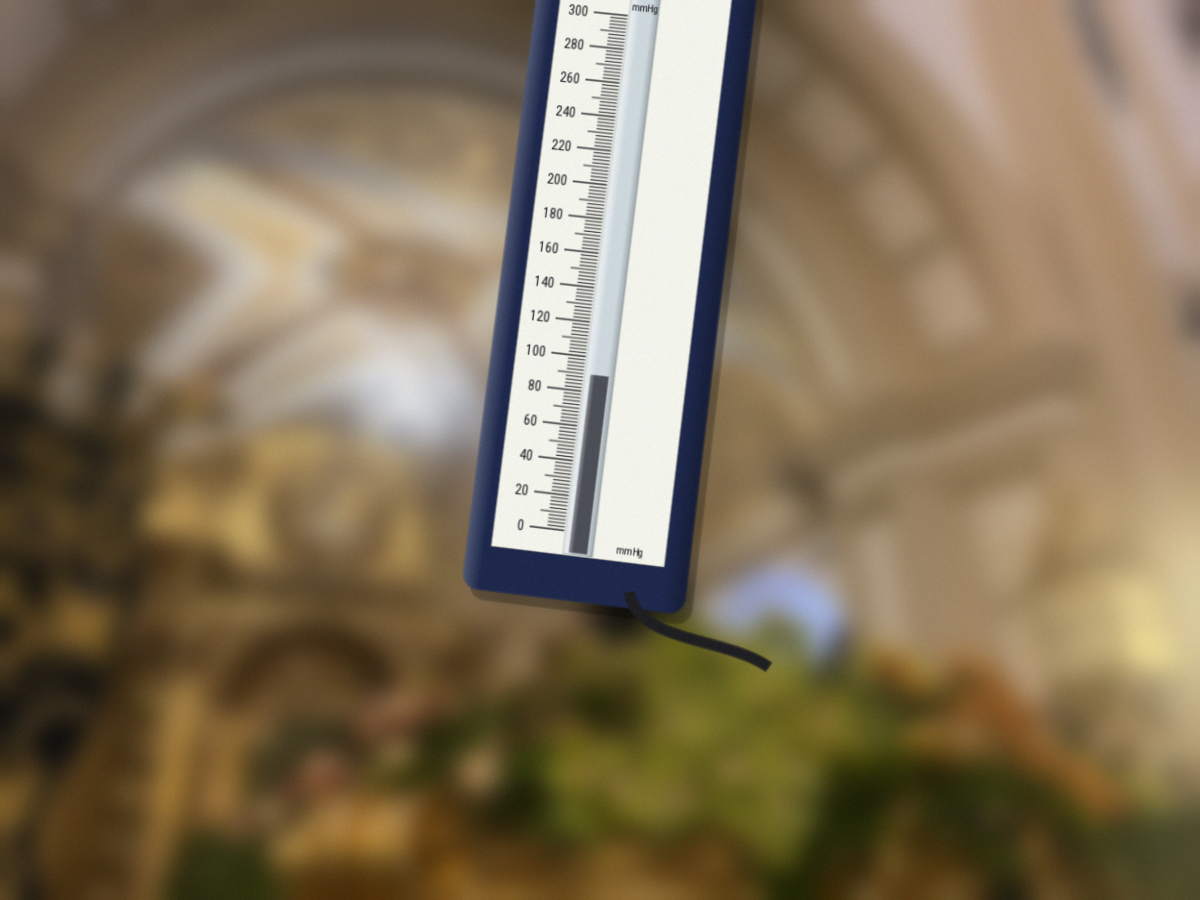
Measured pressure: 90,mmHg
